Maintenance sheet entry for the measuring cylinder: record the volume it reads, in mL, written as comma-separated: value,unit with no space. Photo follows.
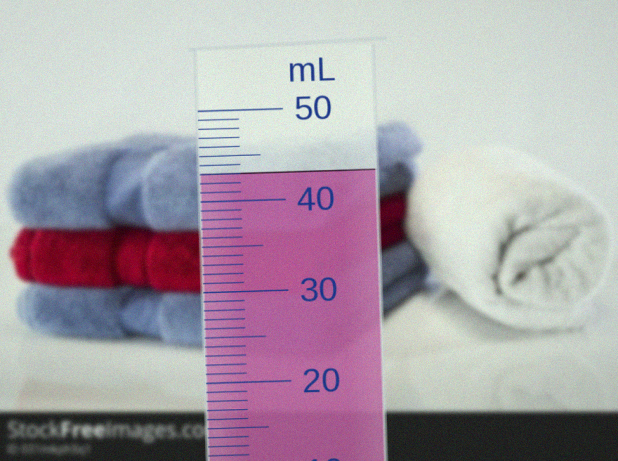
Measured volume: 43,mL
